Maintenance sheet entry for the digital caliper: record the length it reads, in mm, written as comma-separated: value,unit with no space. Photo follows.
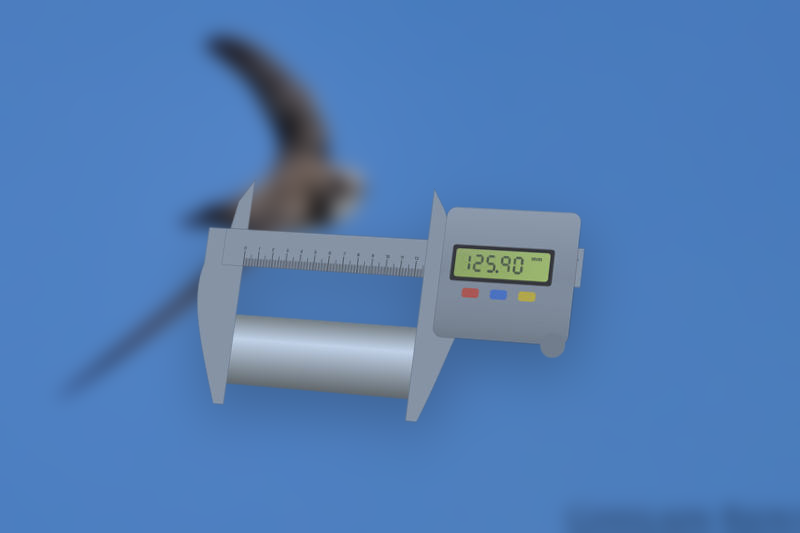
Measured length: 125.90,mm
